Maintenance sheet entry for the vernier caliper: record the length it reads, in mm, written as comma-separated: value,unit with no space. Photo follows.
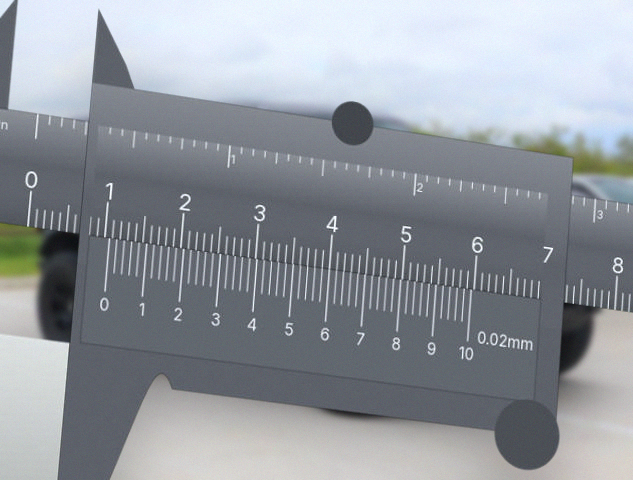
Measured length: 10.6,mm
